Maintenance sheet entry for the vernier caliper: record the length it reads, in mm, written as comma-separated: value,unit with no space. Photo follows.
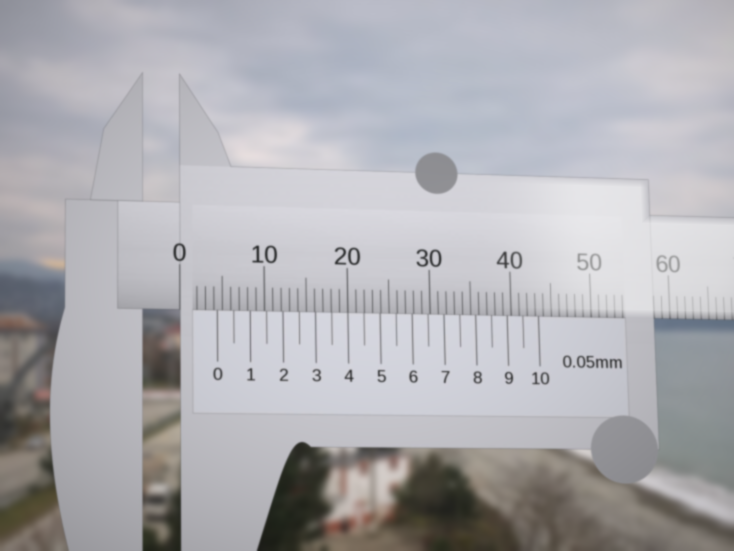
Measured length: 4.4,mm
